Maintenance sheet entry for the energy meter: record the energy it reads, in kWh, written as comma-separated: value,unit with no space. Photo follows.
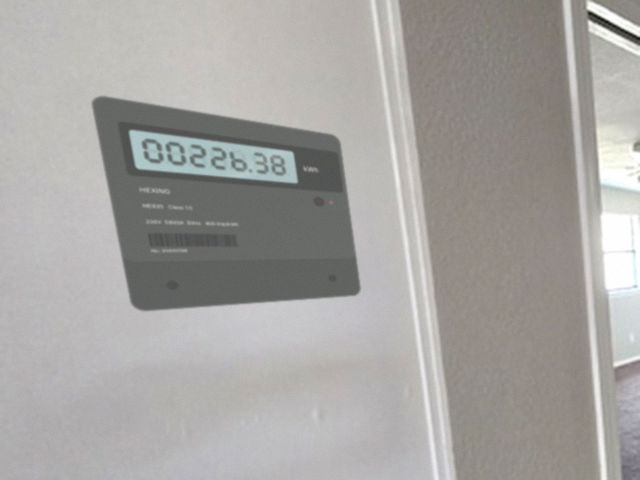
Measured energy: 226.38,kWh
